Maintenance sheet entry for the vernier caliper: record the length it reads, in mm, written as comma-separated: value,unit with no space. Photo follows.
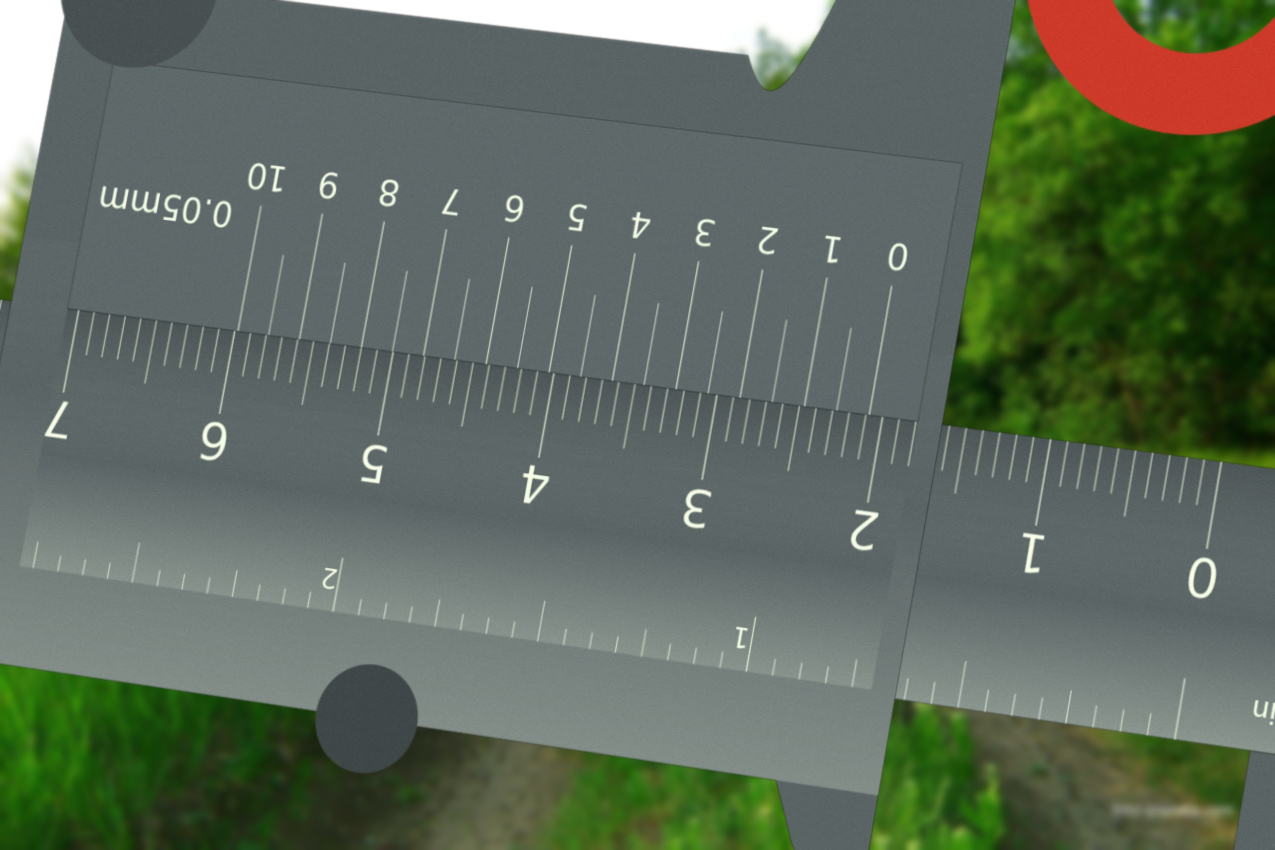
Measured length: 20.8,mm
